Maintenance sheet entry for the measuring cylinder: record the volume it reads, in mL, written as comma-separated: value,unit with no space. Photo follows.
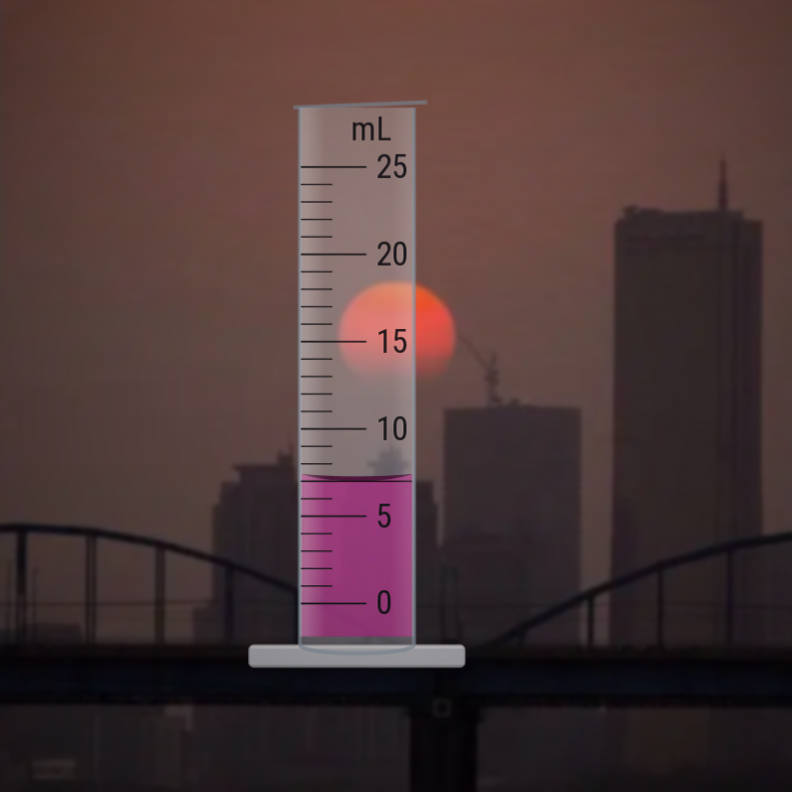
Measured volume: 7,mL
